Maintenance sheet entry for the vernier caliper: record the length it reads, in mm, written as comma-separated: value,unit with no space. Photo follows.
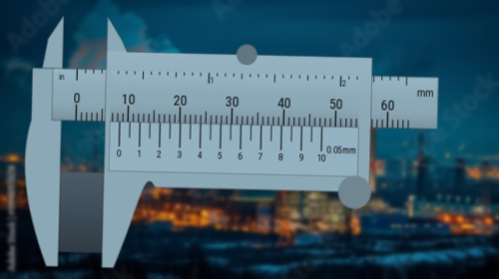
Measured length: 8.4,mm
